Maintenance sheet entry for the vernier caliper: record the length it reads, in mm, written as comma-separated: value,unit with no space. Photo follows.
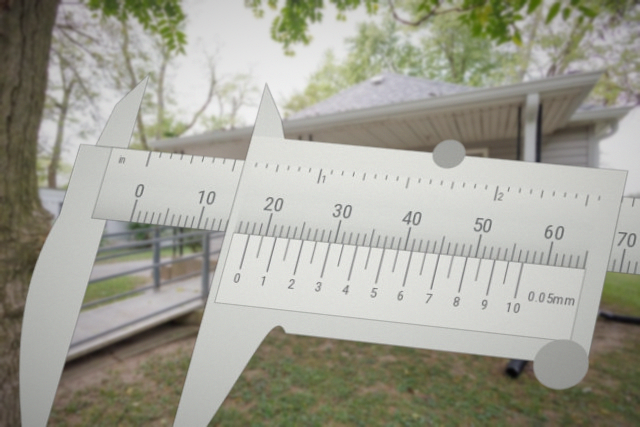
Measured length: 17.6,mm
